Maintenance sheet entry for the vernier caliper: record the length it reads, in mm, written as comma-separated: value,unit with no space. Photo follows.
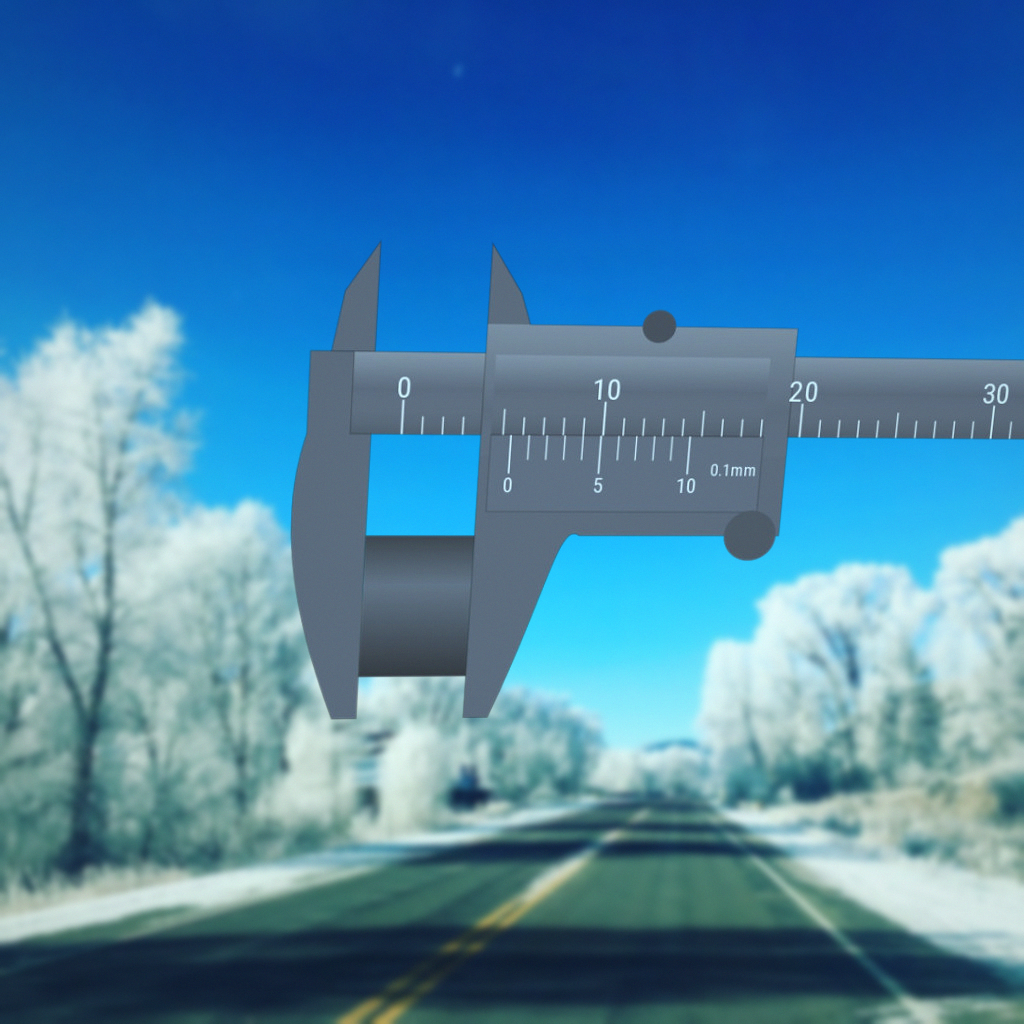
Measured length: 5.4,mm
